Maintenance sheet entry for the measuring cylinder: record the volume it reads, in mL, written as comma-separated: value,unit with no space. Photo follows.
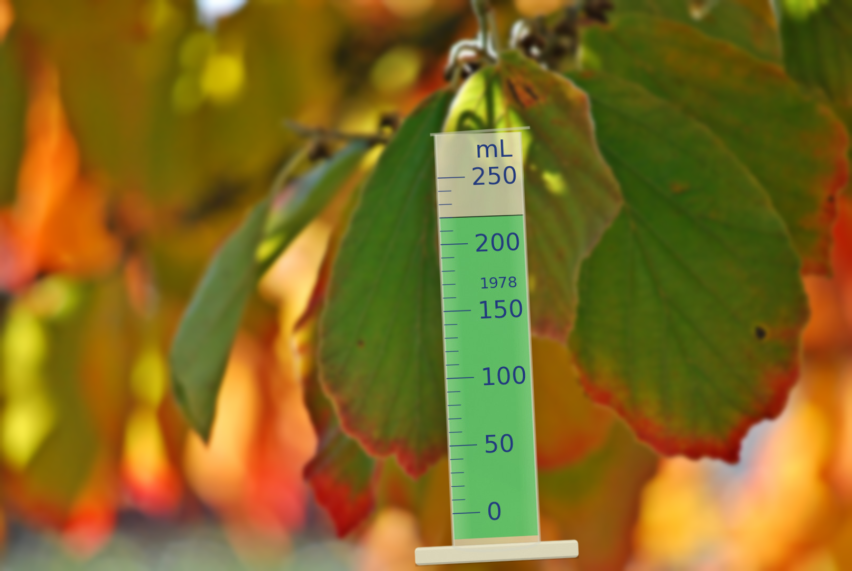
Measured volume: 220,mL
